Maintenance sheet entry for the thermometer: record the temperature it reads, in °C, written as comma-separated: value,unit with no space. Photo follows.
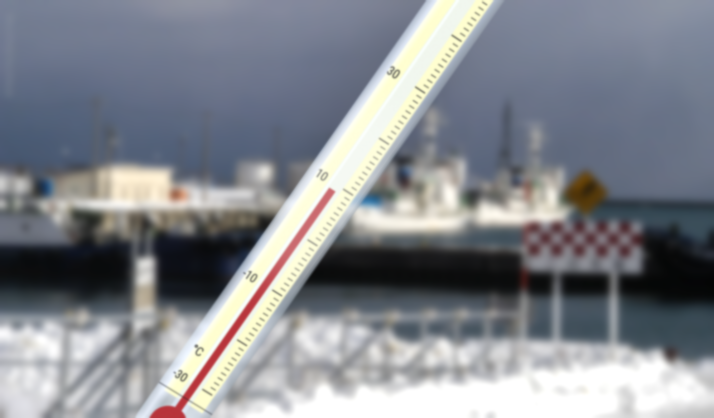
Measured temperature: 9,°C
